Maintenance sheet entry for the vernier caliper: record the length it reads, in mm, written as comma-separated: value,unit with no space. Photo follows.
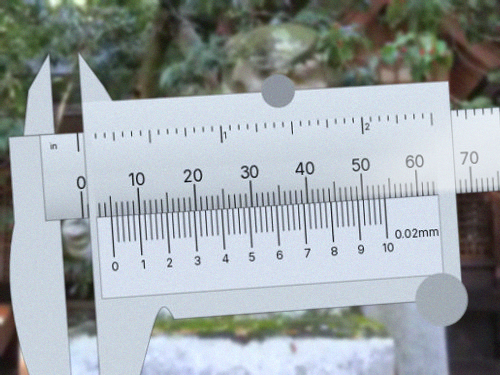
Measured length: 5.0,mm
